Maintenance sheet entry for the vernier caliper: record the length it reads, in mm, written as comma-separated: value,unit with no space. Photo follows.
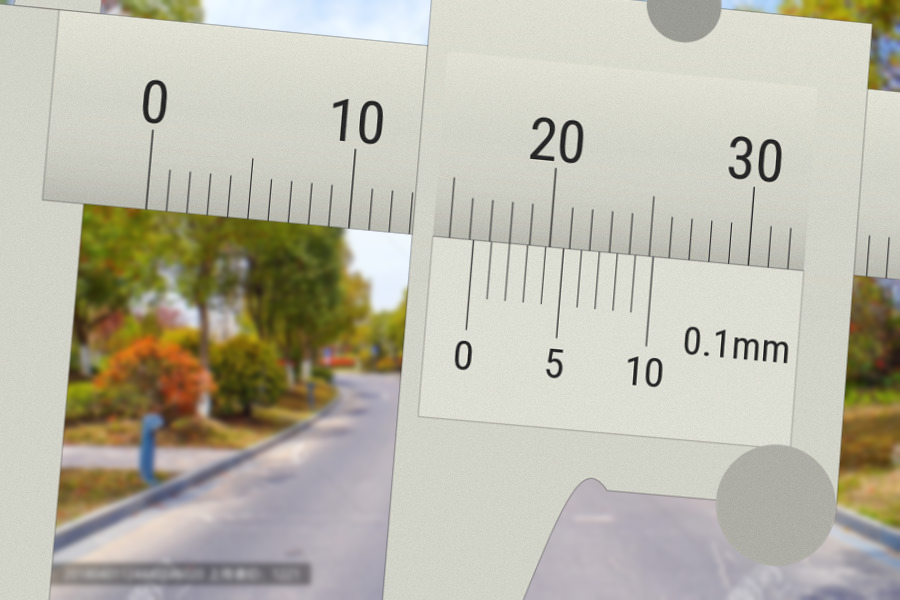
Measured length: 16.2,mm
